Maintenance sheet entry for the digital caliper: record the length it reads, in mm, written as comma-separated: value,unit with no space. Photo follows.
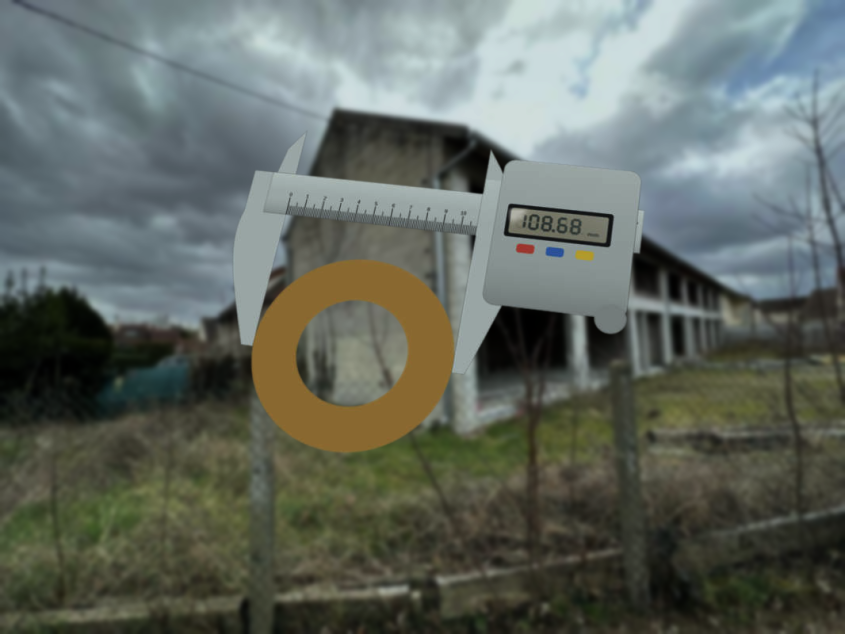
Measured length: 108.68,mm
